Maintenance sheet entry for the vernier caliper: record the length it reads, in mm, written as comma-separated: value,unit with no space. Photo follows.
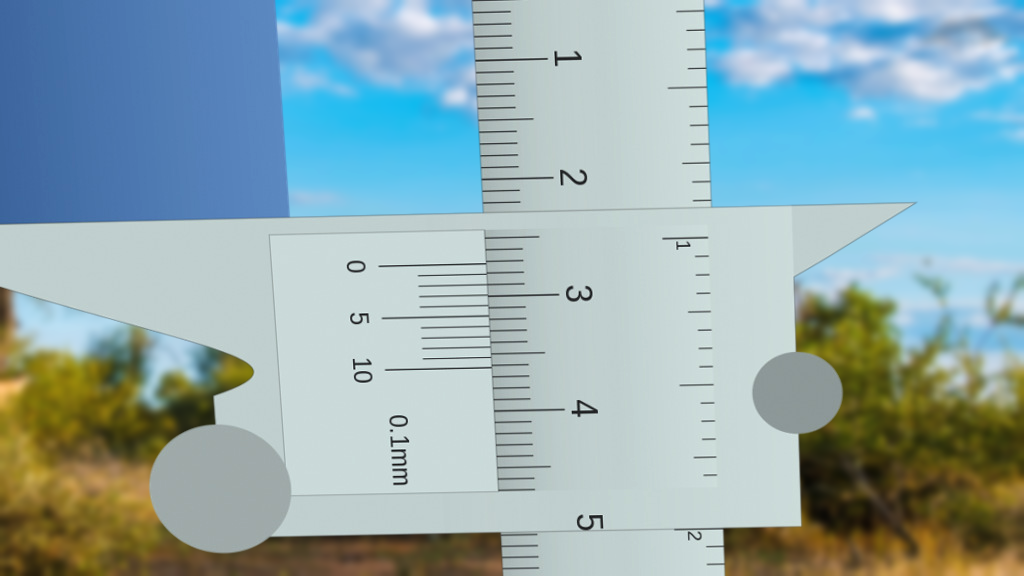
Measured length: 27.2,mm
